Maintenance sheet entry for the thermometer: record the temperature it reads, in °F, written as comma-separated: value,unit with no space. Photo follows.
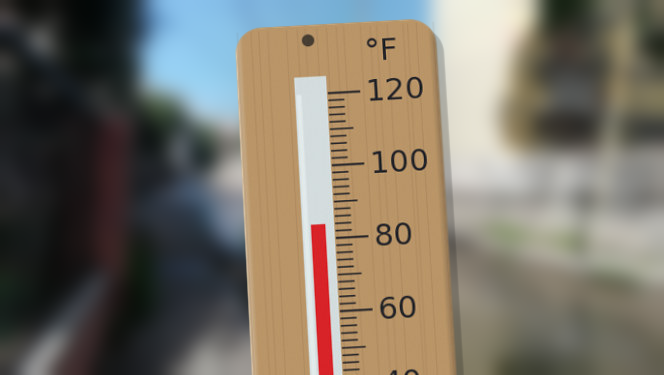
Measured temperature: 84,°F
